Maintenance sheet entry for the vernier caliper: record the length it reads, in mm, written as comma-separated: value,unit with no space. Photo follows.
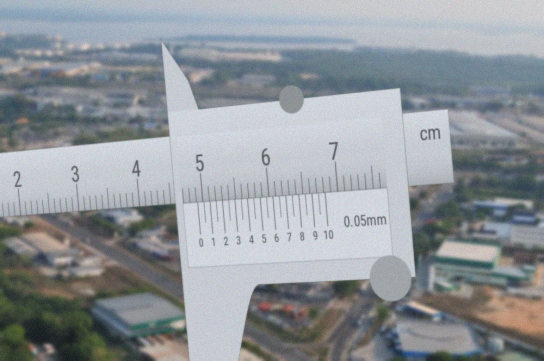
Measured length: 49.2,mm
